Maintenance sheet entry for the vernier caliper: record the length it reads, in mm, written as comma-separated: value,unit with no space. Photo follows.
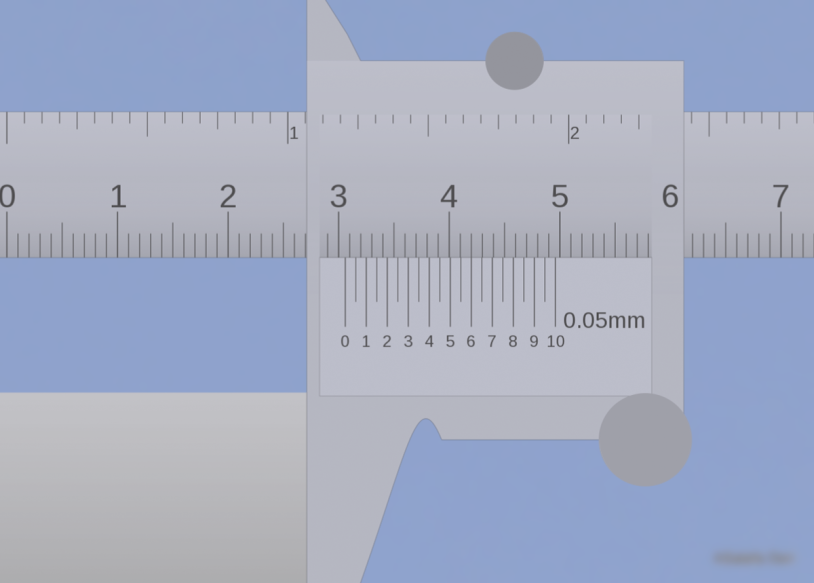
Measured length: 30.6,mm
